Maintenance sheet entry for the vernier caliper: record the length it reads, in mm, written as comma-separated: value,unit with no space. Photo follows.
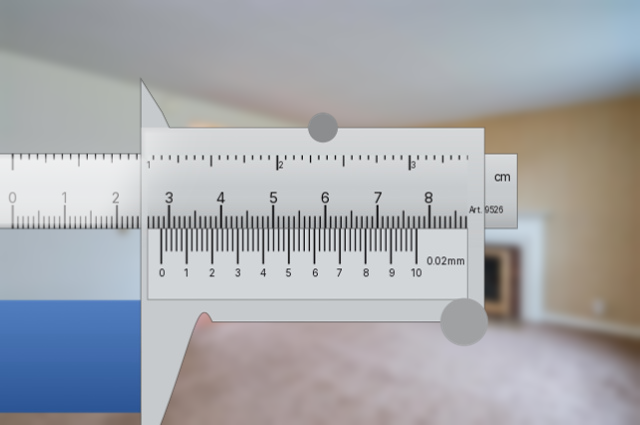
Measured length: 28.5,mm
